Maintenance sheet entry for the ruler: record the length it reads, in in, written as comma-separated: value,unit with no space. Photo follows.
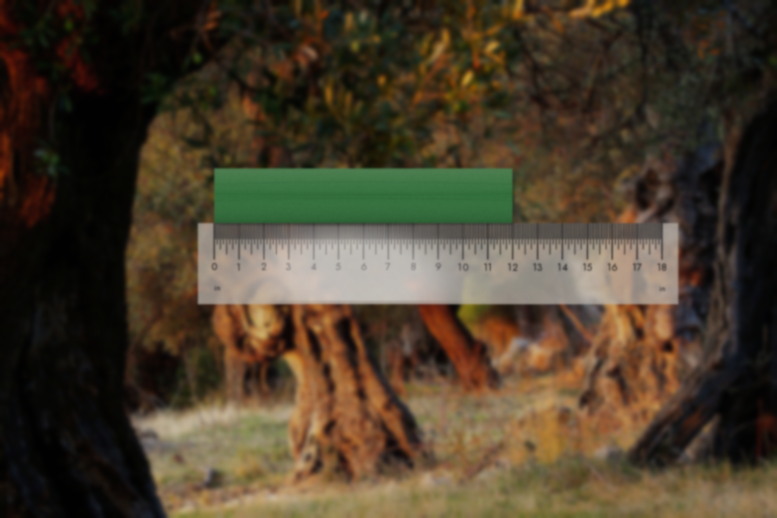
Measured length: 12,in
